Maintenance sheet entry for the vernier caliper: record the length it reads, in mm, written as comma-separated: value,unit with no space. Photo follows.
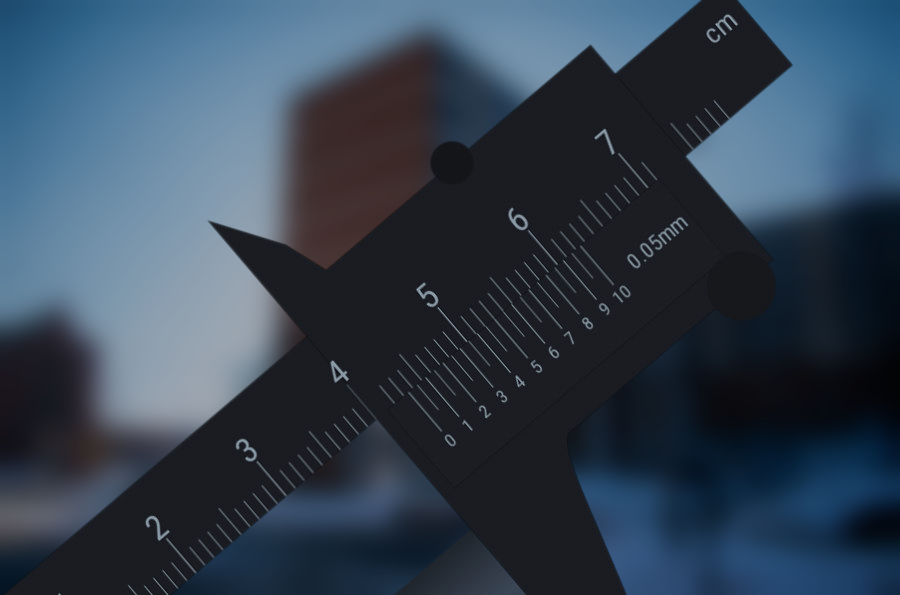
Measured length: 43.5,mm
